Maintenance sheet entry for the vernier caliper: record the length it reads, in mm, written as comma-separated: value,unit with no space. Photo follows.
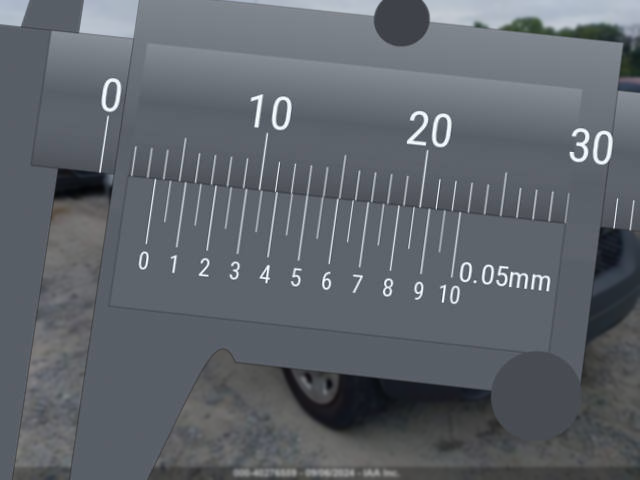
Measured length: 3.5,mm
